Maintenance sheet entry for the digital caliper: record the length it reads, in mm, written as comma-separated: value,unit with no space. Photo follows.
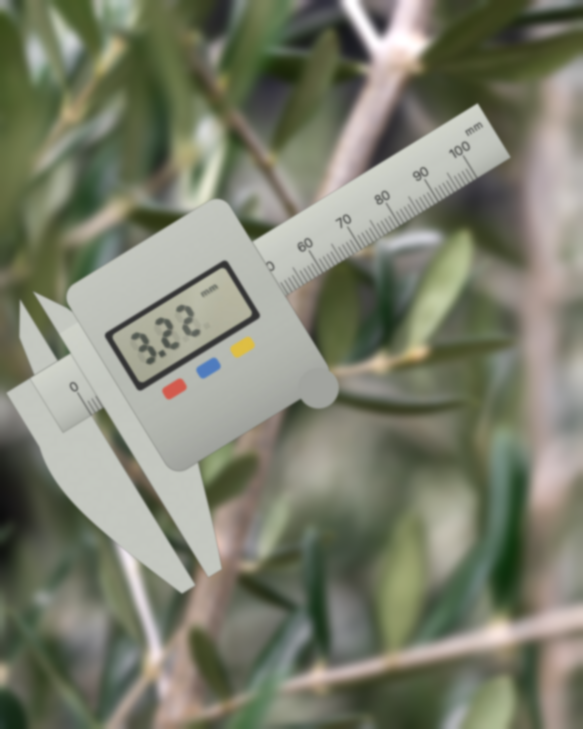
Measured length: 3.22,mm
